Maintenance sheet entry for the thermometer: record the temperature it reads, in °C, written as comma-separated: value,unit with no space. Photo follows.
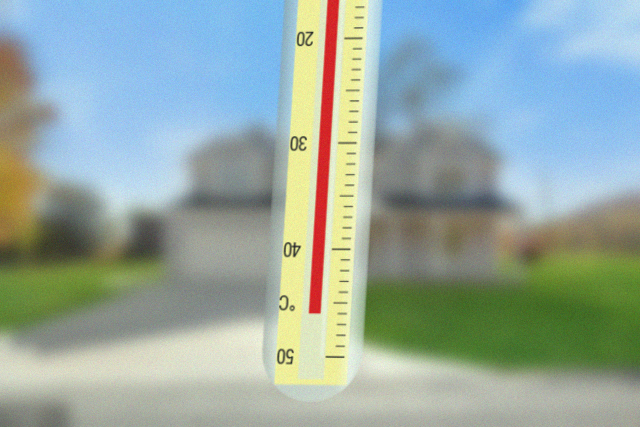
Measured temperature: 46,°C
